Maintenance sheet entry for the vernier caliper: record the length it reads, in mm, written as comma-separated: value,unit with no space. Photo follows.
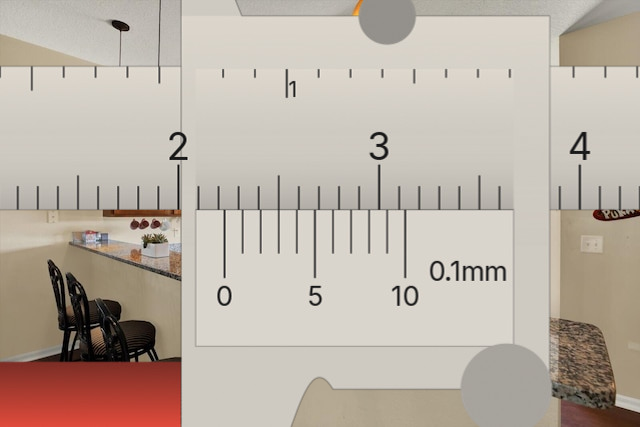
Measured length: 22.3,mm
